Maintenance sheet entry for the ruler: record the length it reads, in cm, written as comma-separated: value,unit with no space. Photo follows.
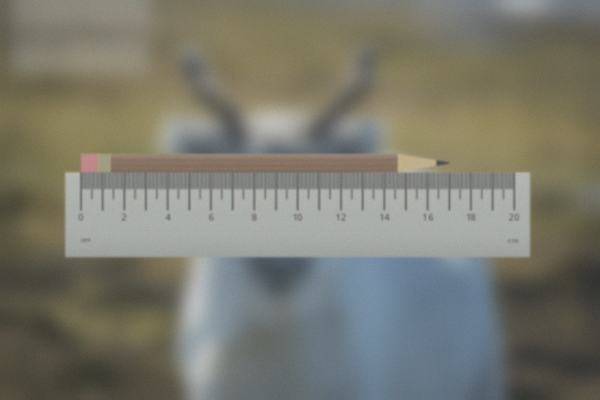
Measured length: 17,cm
